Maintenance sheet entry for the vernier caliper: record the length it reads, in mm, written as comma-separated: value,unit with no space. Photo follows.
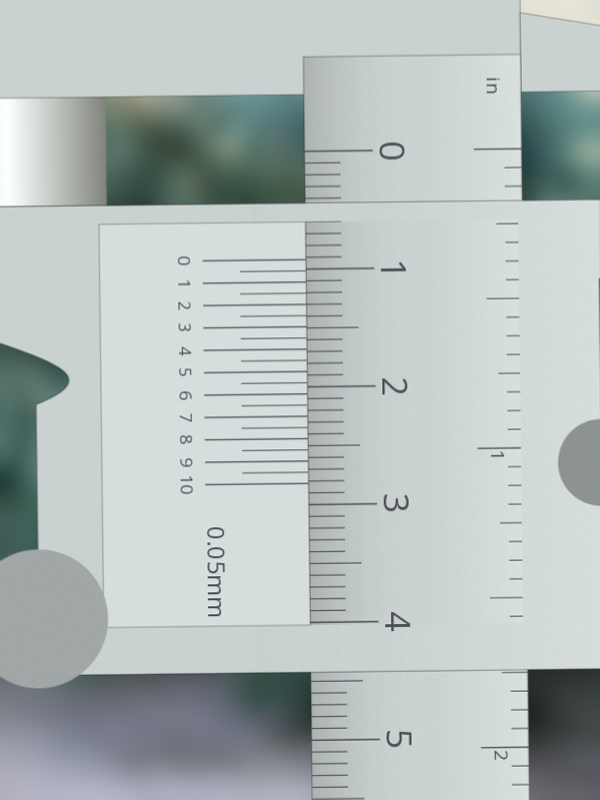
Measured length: 9.2,mm
